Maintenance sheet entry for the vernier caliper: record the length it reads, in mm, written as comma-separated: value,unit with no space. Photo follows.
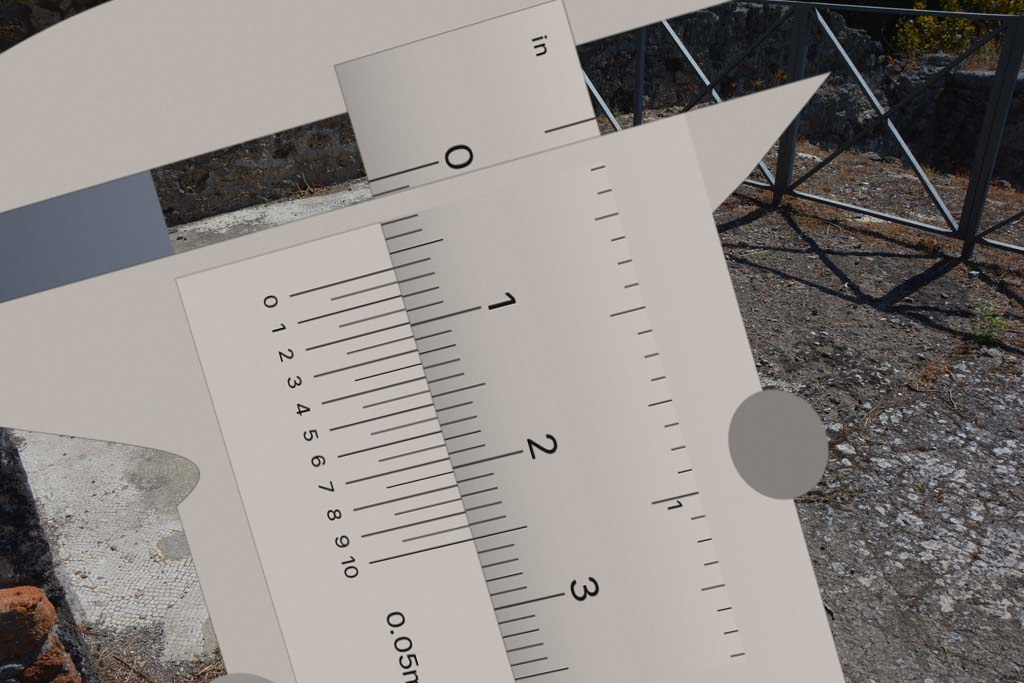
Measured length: 6.0,mm
